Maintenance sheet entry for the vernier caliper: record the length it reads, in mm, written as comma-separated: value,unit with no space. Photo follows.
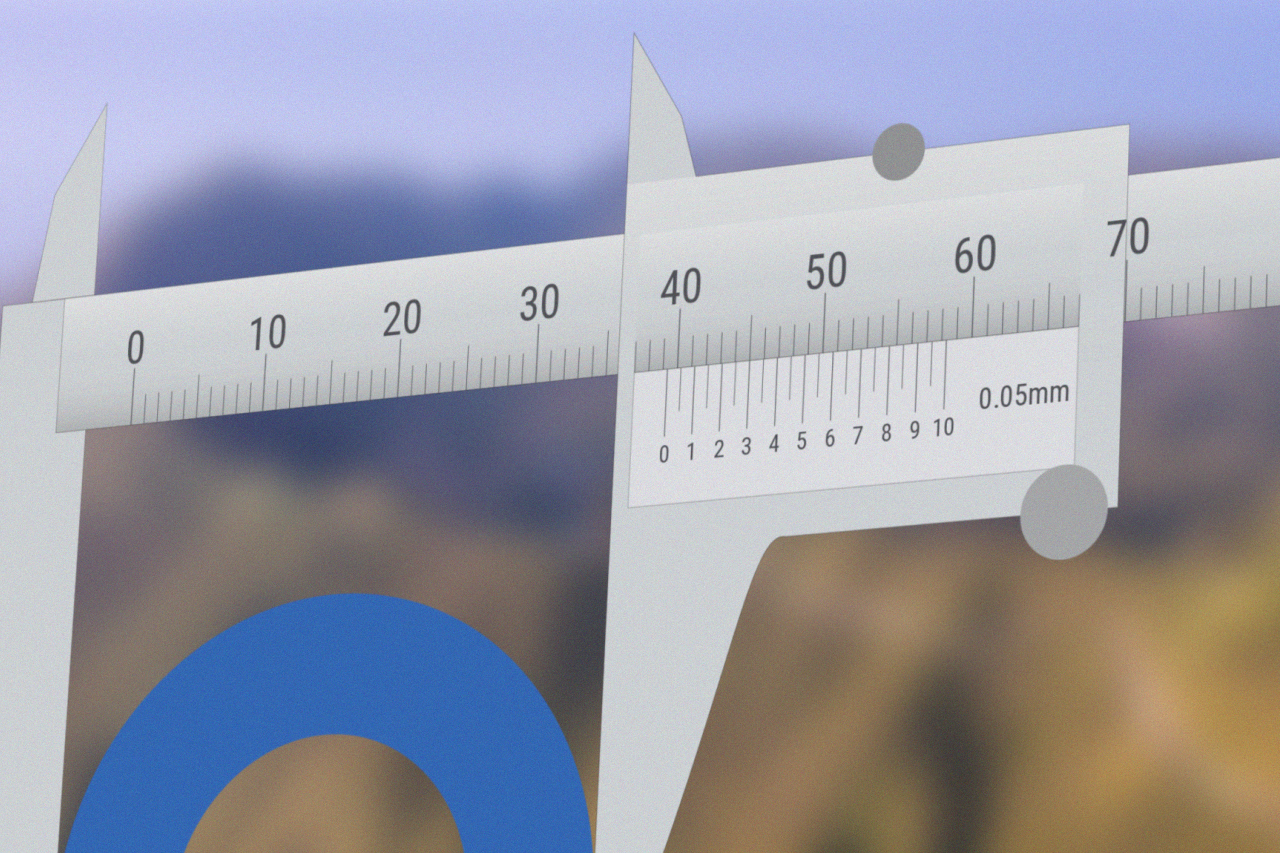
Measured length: 39.3,mm
